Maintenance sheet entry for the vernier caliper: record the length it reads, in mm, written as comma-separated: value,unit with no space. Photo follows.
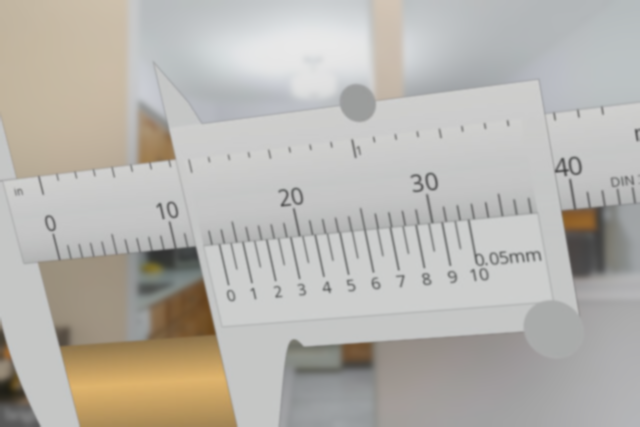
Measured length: 13.6,mm
